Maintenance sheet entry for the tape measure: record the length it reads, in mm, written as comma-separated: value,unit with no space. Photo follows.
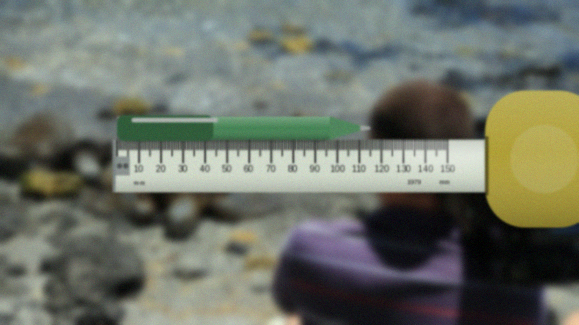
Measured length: 115,mm
